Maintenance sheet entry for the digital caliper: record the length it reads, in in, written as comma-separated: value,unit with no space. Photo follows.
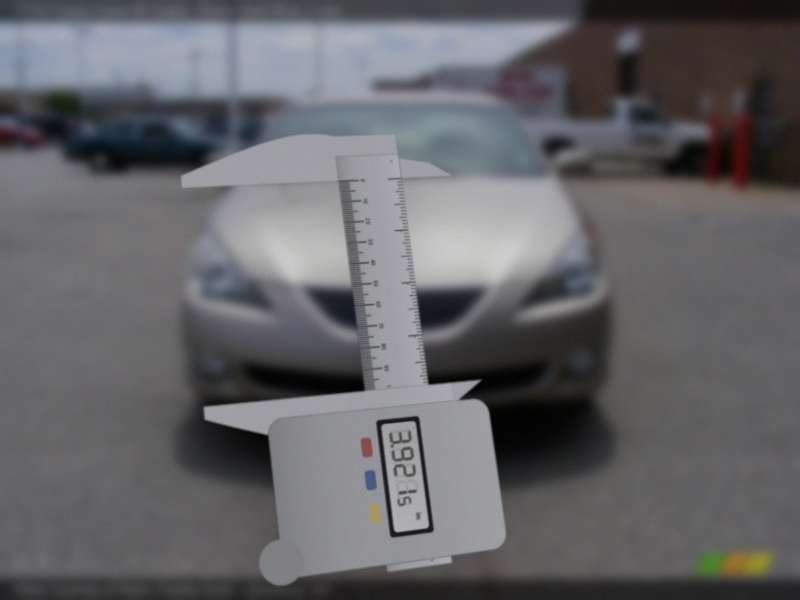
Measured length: 3.9215,in
